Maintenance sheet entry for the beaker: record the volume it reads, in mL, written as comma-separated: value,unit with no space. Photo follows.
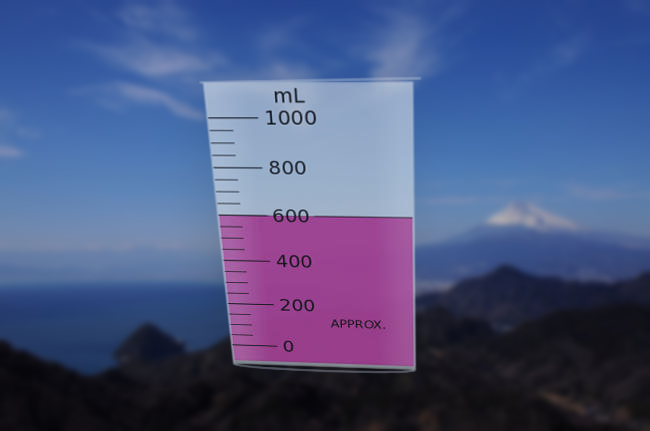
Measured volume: 600,mL
